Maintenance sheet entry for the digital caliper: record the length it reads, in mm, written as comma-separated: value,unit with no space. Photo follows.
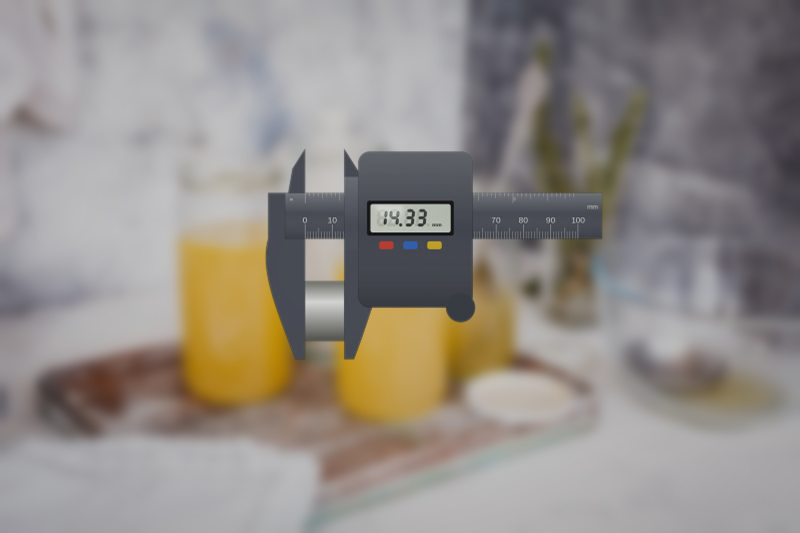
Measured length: 14.33,mm
